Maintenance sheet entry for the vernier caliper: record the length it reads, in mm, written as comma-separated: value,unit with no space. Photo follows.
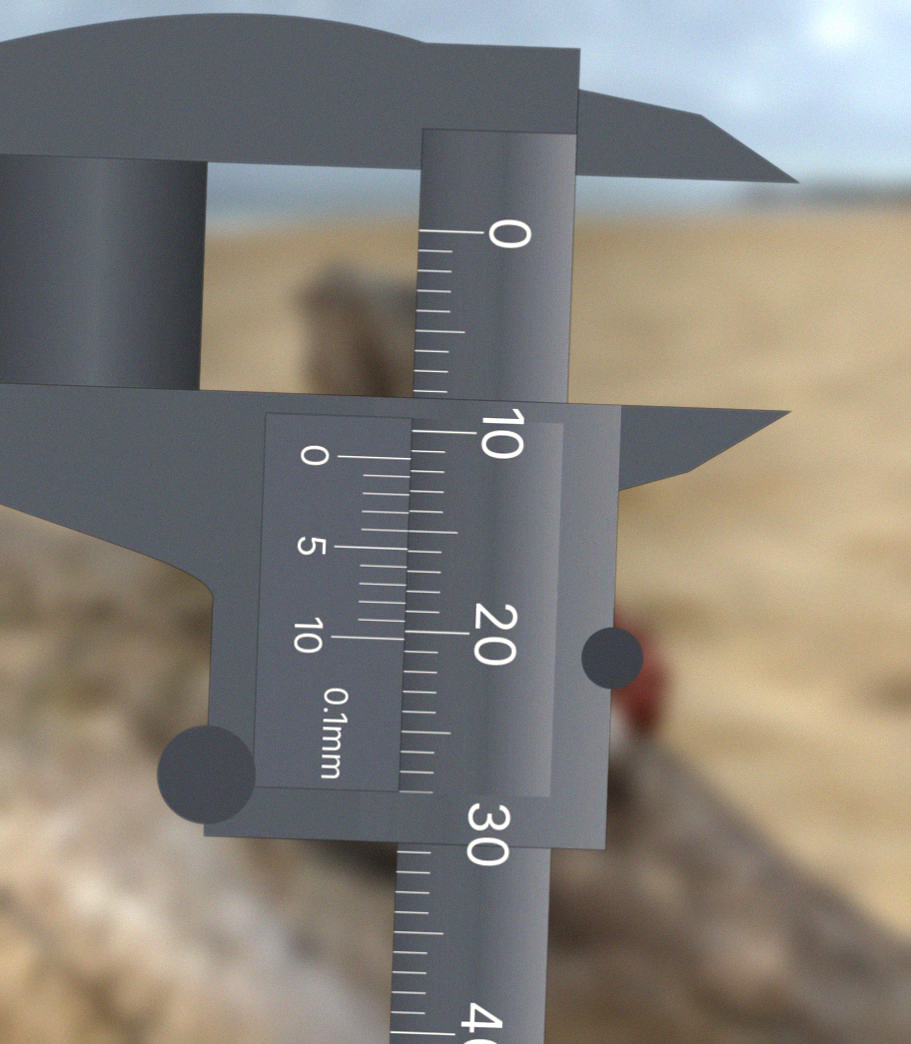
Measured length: 11.4,mm
